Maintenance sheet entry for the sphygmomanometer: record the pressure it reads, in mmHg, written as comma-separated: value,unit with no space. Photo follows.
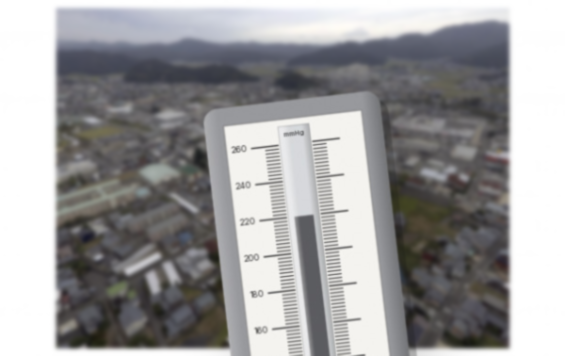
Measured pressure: 220,mmHg
